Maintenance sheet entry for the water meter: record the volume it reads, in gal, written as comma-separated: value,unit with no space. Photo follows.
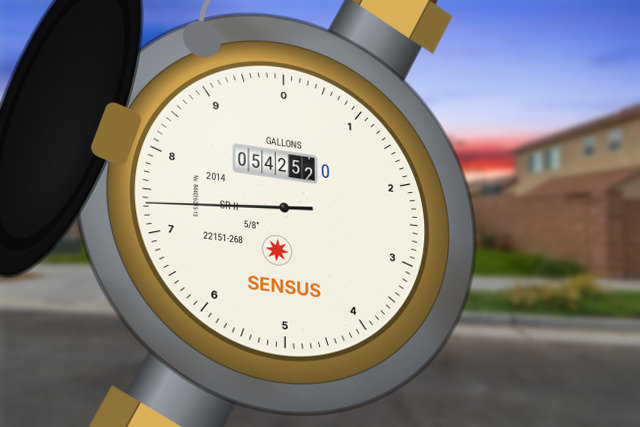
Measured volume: 542517.3,gal
